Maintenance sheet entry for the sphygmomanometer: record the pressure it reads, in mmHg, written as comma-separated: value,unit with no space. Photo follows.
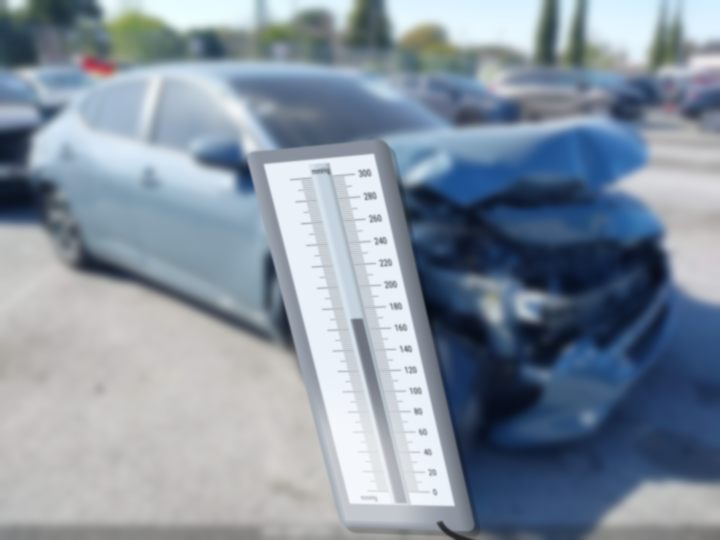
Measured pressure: 170,mmHg
